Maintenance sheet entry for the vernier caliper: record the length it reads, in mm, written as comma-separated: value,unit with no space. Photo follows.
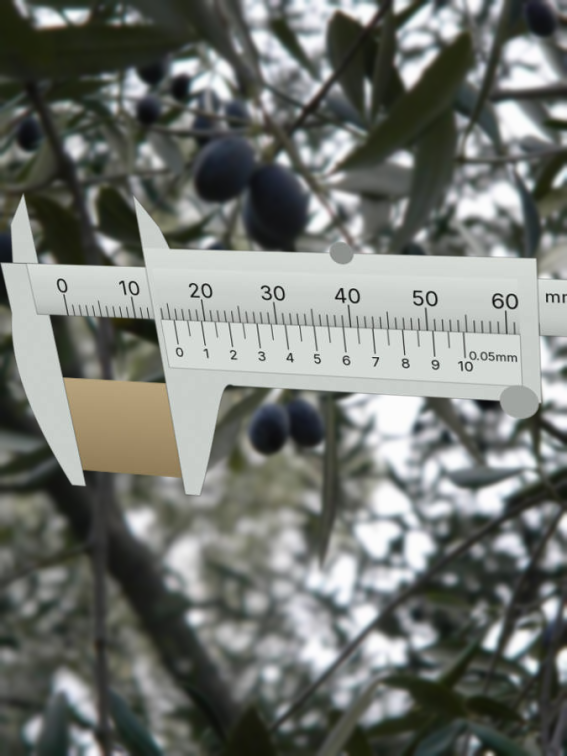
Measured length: 15.6,mm
